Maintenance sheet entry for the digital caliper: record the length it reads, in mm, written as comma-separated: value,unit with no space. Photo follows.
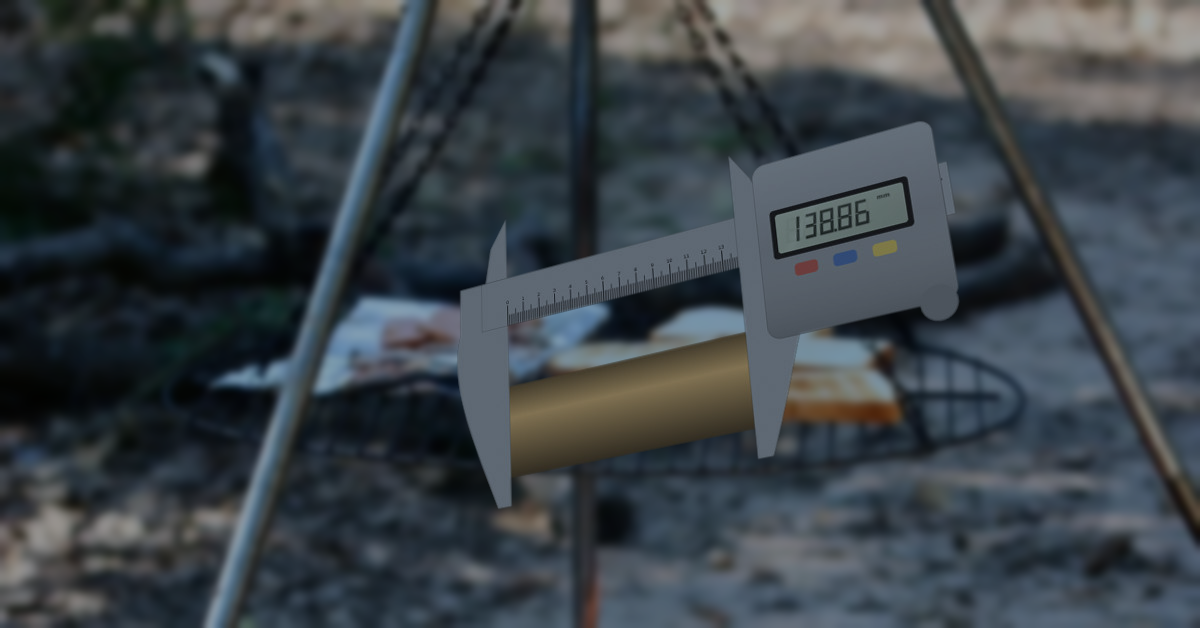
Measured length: 138.86,mm
